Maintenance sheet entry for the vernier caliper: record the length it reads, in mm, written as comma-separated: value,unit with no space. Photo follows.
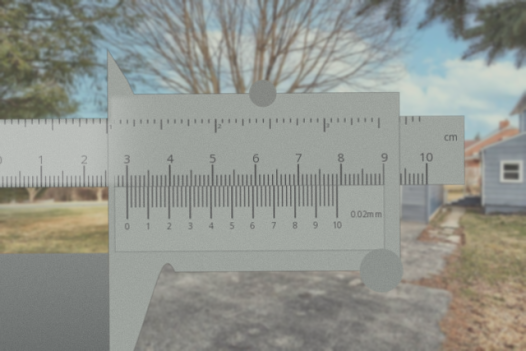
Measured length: 30.0,mm
